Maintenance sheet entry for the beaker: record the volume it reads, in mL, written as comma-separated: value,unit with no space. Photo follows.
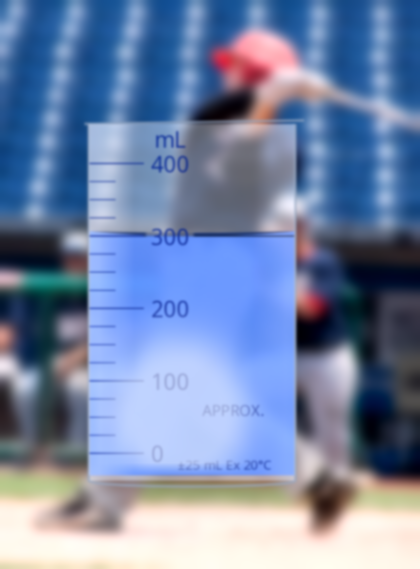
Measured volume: 300,mL
